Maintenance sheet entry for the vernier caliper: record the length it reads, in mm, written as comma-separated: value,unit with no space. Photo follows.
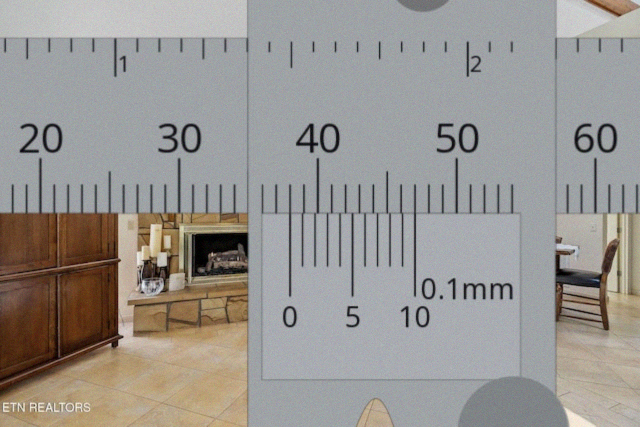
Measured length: 38.0,mm
